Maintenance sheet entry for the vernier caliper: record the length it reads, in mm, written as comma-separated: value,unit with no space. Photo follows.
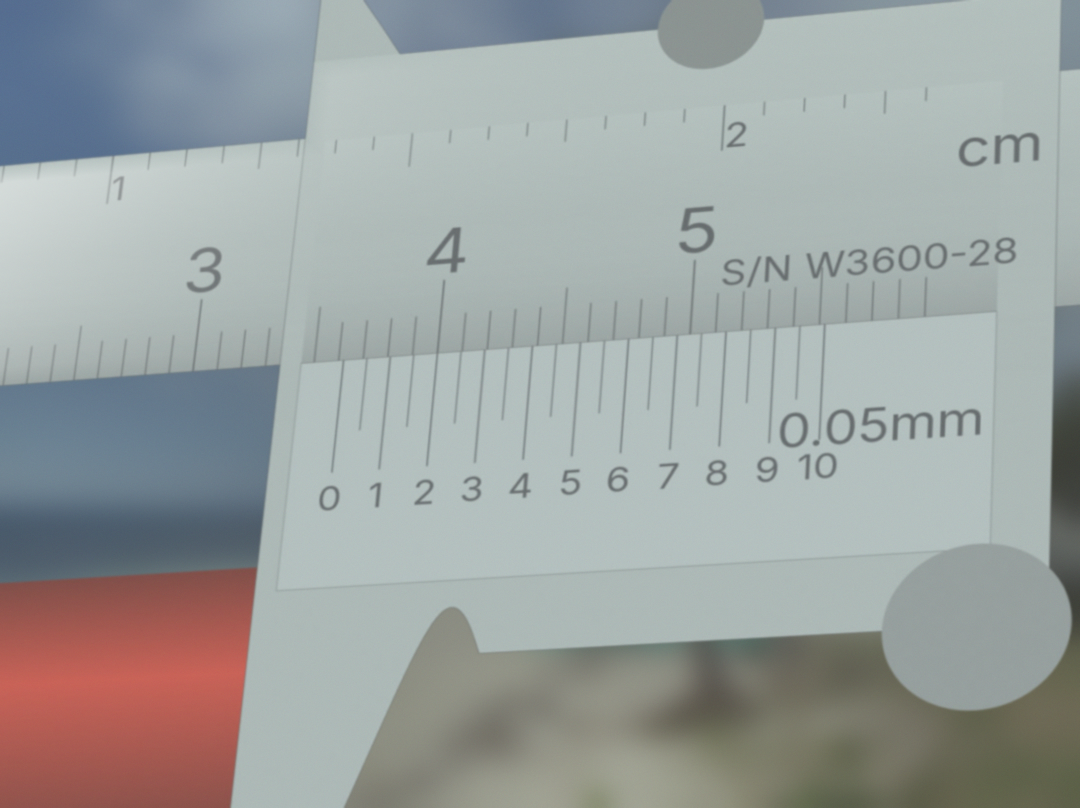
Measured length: 36.2,mm
